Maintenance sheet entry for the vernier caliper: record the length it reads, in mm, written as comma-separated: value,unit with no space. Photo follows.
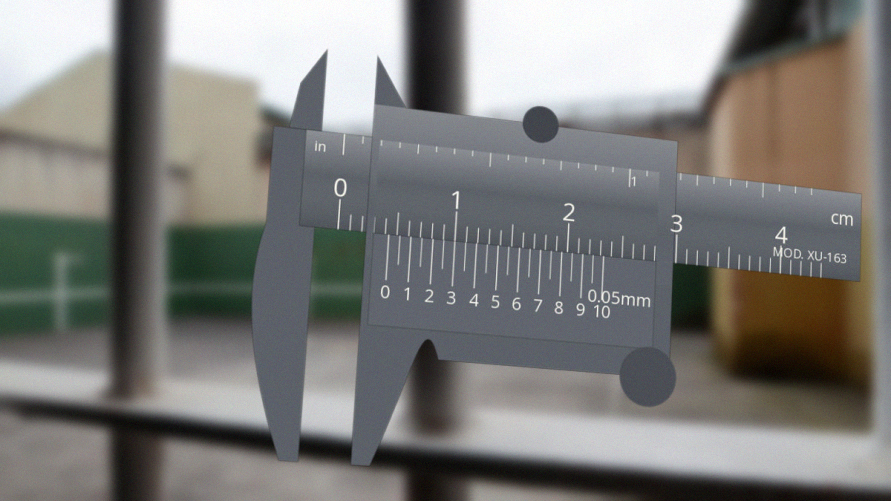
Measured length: 4.3,mm
